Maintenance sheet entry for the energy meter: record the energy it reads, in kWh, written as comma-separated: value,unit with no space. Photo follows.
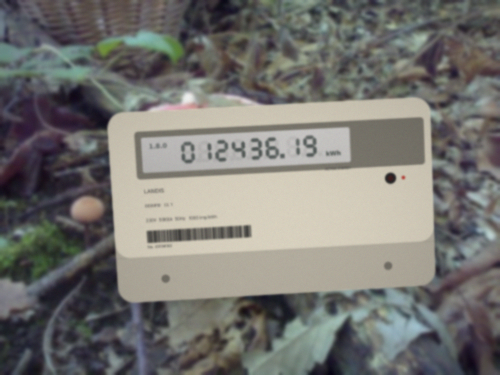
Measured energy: 12436.19,kWh
